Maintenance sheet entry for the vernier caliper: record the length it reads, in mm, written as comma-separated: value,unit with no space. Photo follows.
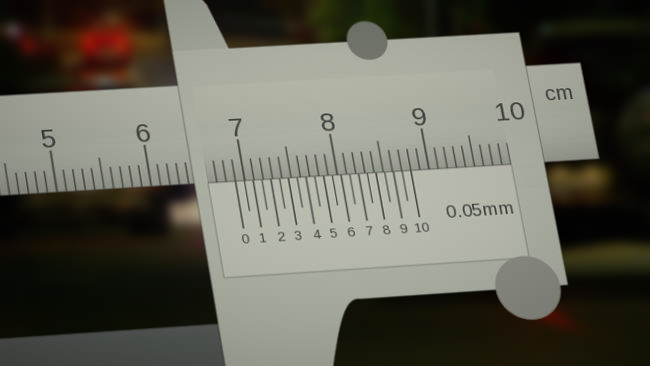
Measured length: 69.0,mm
